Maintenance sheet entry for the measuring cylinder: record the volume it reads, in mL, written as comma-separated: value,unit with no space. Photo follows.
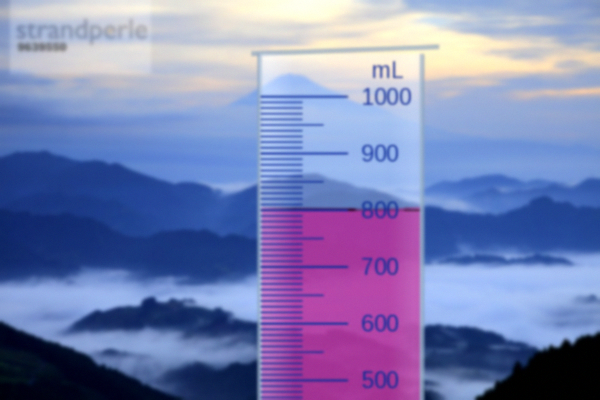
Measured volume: 800,mL
